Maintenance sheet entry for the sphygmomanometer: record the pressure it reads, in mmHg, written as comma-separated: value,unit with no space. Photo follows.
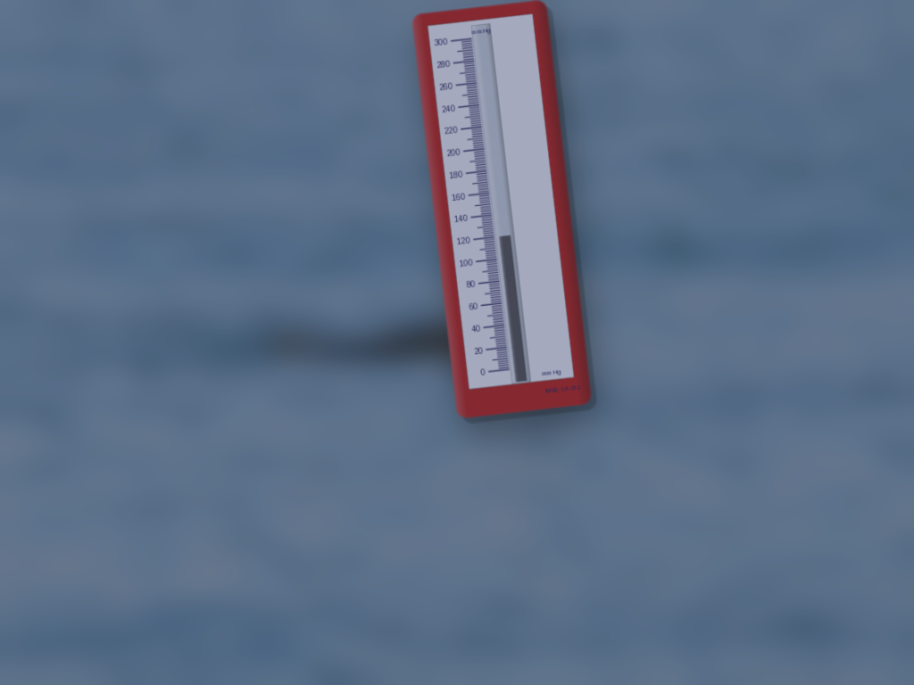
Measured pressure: 120,mmHg
